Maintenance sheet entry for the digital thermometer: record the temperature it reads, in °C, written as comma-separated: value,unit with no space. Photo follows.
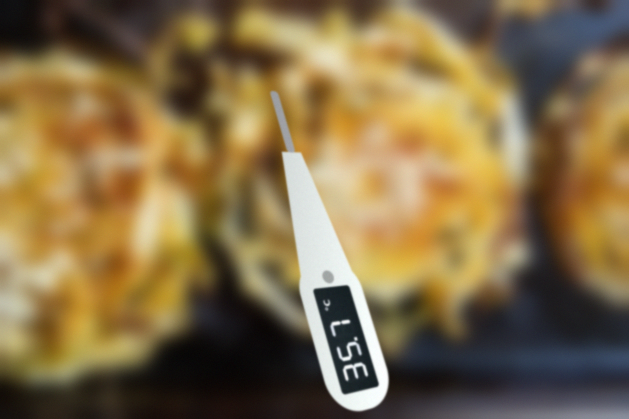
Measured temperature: 35.7,°C
